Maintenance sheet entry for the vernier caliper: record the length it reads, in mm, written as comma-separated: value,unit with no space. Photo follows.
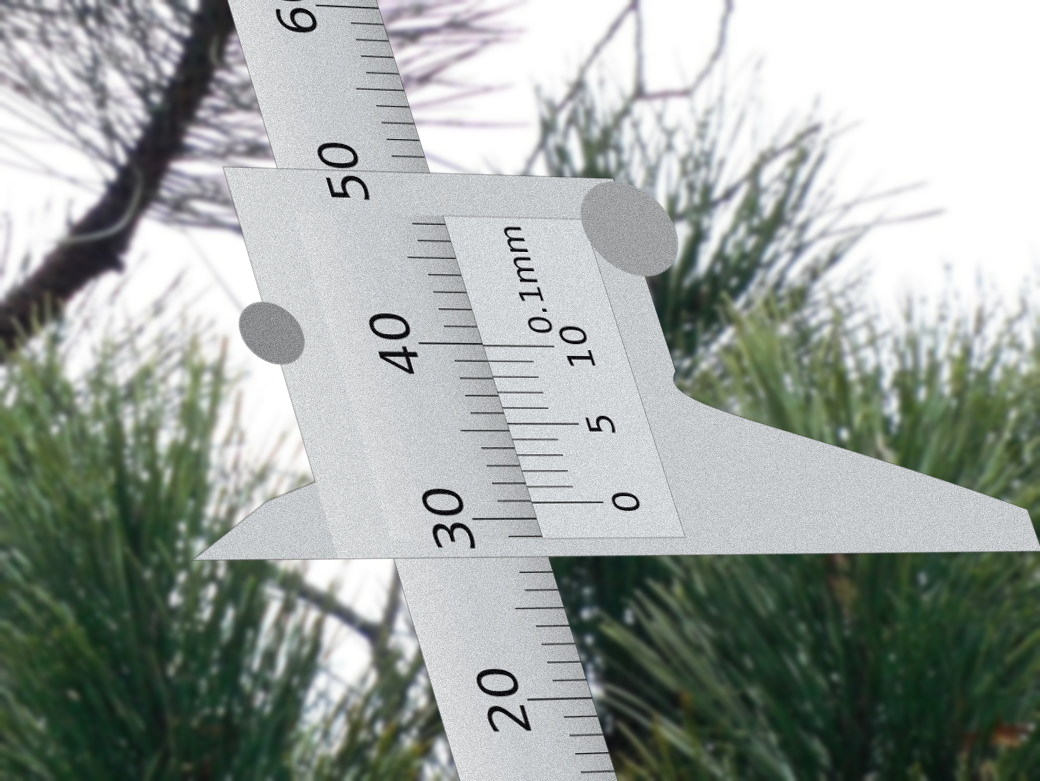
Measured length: 30.9,mm
